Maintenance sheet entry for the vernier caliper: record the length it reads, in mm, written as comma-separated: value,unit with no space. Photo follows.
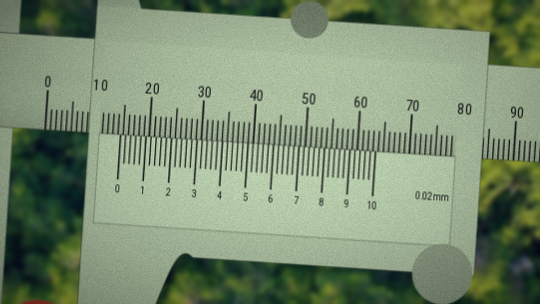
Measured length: 14.5,mm
